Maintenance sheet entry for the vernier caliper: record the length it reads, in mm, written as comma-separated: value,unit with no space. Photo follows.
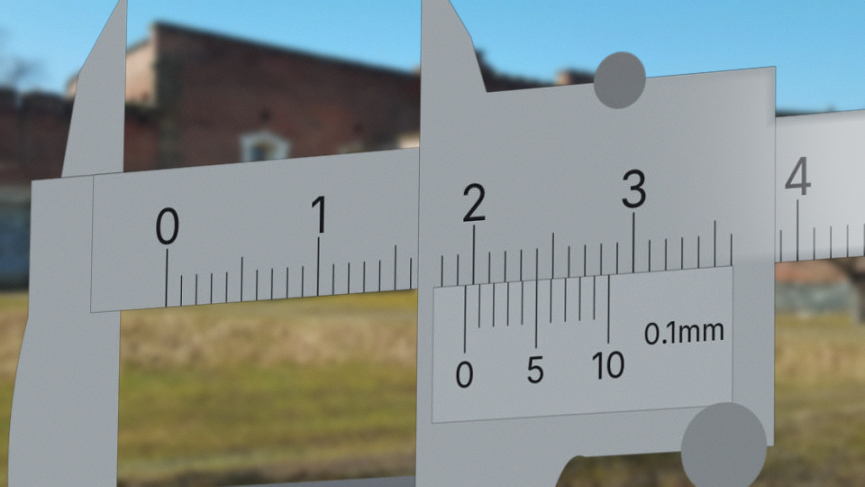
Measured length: 19.5,mm
